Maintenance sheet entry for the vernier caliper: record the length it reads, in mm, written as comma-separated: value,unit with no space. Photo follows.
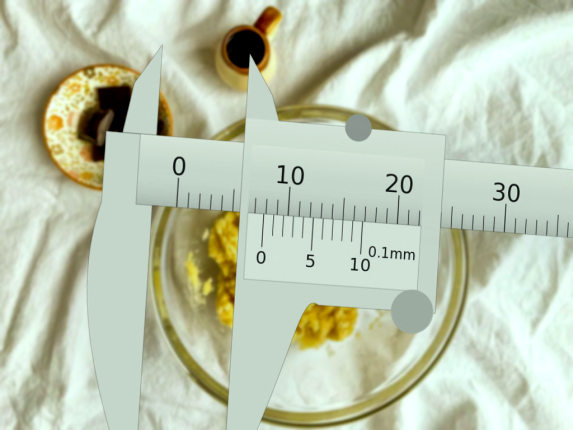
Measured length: 7.8,mm
